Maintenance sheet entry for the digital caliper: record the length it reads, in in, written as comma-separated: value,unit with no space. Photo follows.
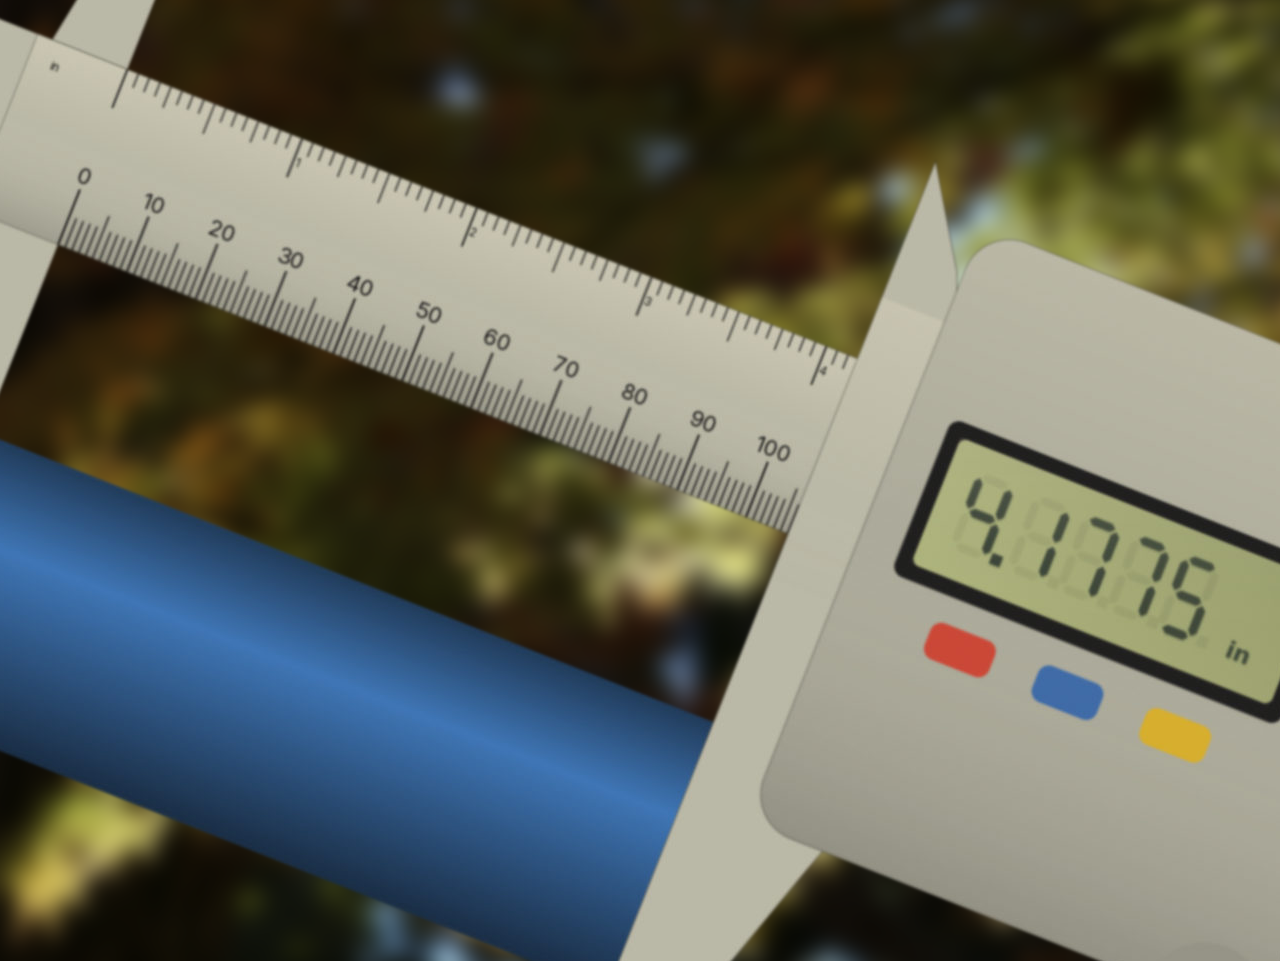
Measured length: 4.1775,in
